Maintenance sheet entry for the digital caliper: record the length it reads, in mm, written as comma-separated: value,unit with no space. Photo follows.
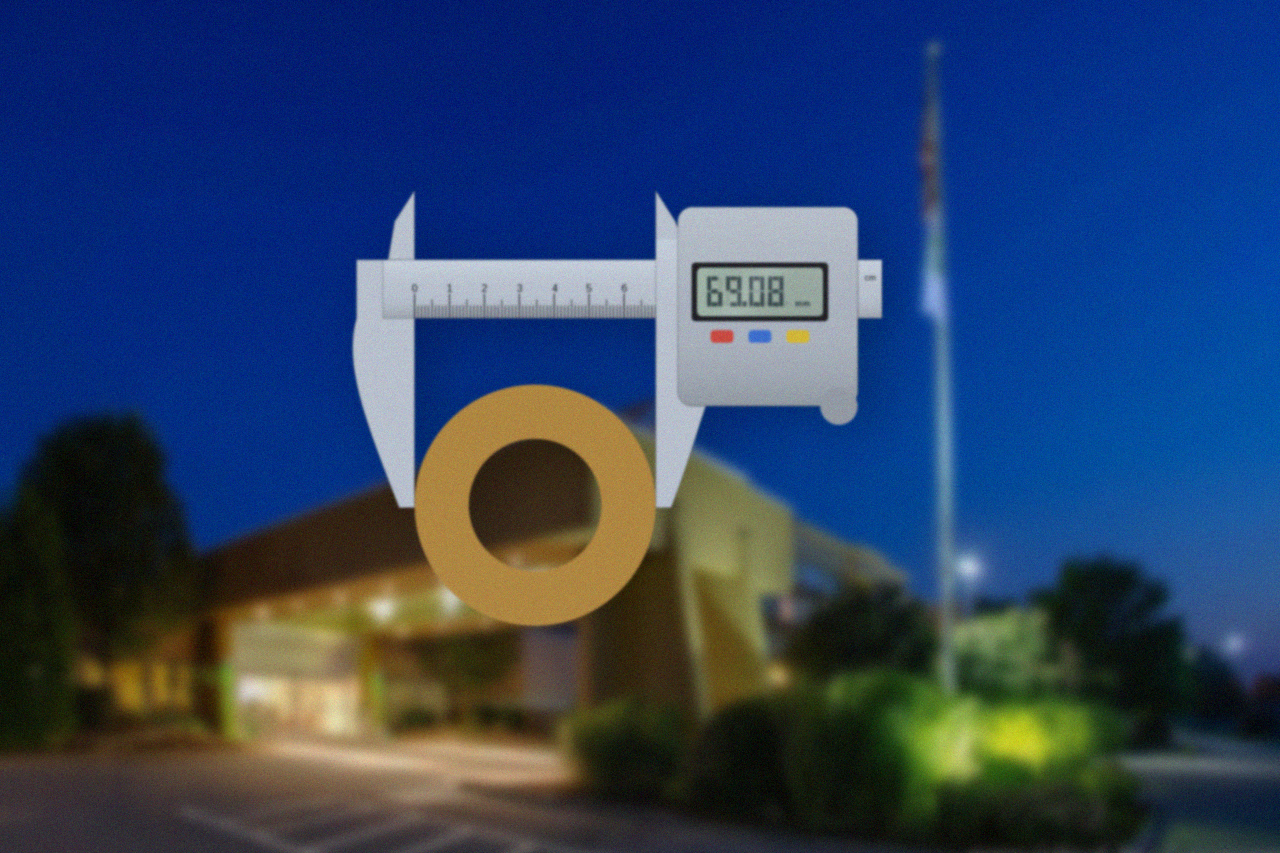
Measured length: 69.08,mm
